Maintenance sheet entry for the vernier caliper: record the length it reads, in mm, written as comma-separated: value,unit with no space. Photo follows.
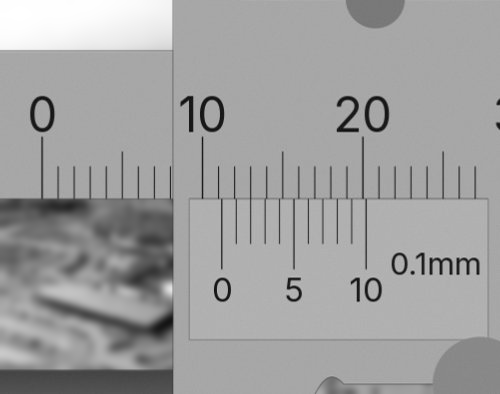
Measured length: 11.2,mm
